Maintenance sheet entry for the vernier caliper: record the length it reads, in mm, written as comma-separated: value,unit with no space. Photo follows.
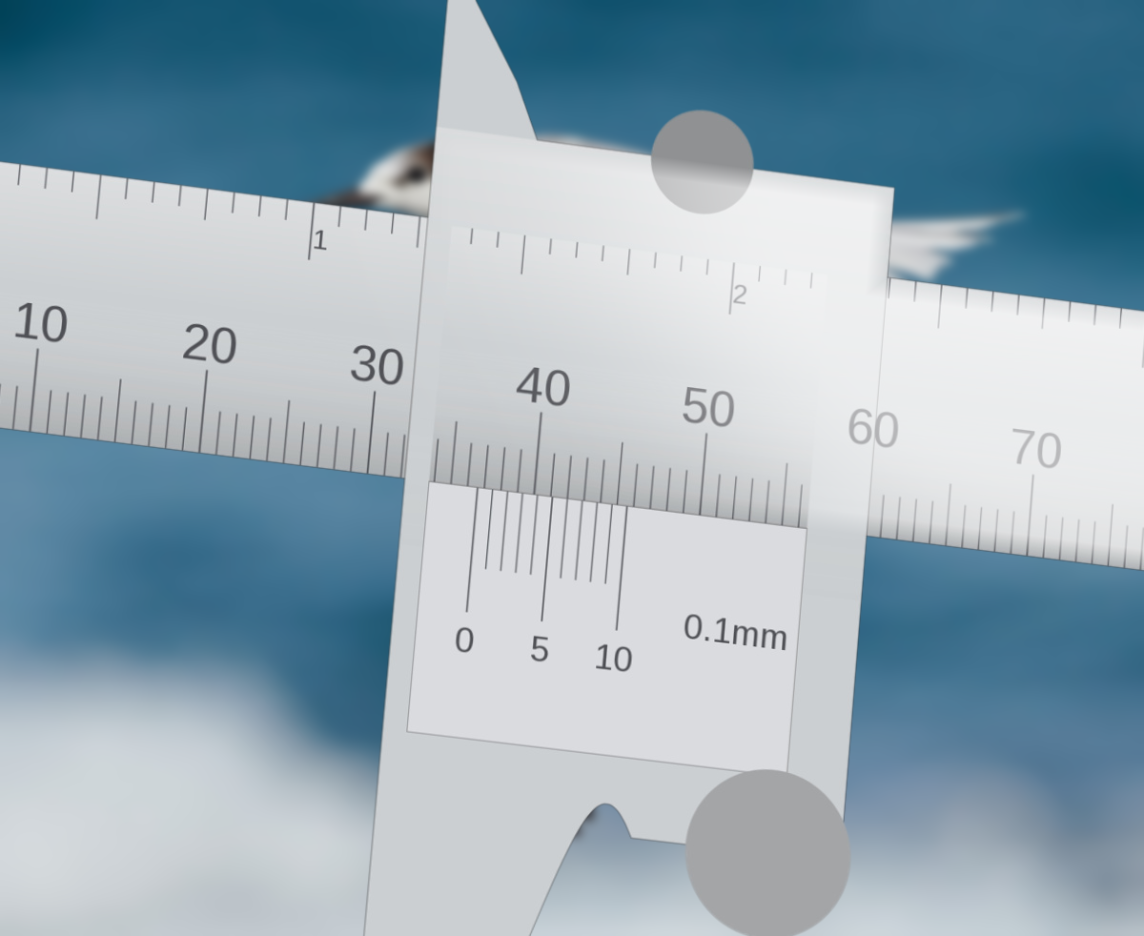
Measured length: 36.6,mm
